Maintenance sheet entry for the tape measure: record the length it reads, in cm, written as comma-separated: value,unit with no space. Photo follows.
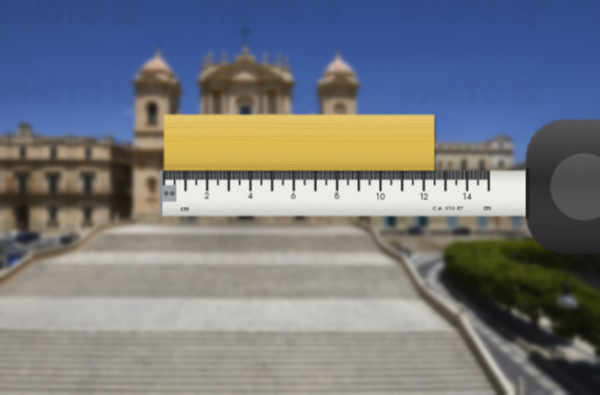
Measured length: 12.5,cm
